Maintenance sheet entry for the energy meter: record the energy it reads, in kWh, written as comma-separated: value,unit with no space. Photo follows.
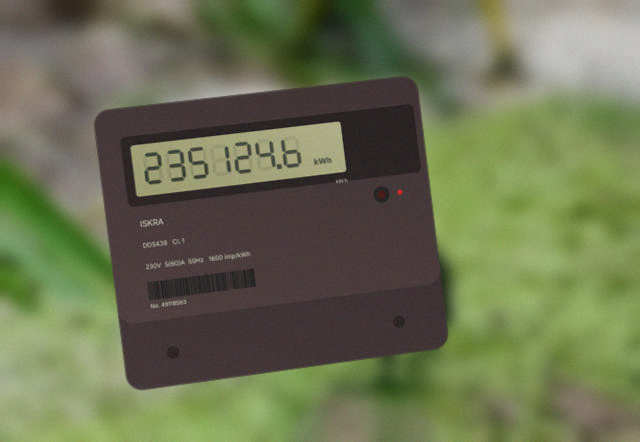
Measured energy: 235124.6,kWh
